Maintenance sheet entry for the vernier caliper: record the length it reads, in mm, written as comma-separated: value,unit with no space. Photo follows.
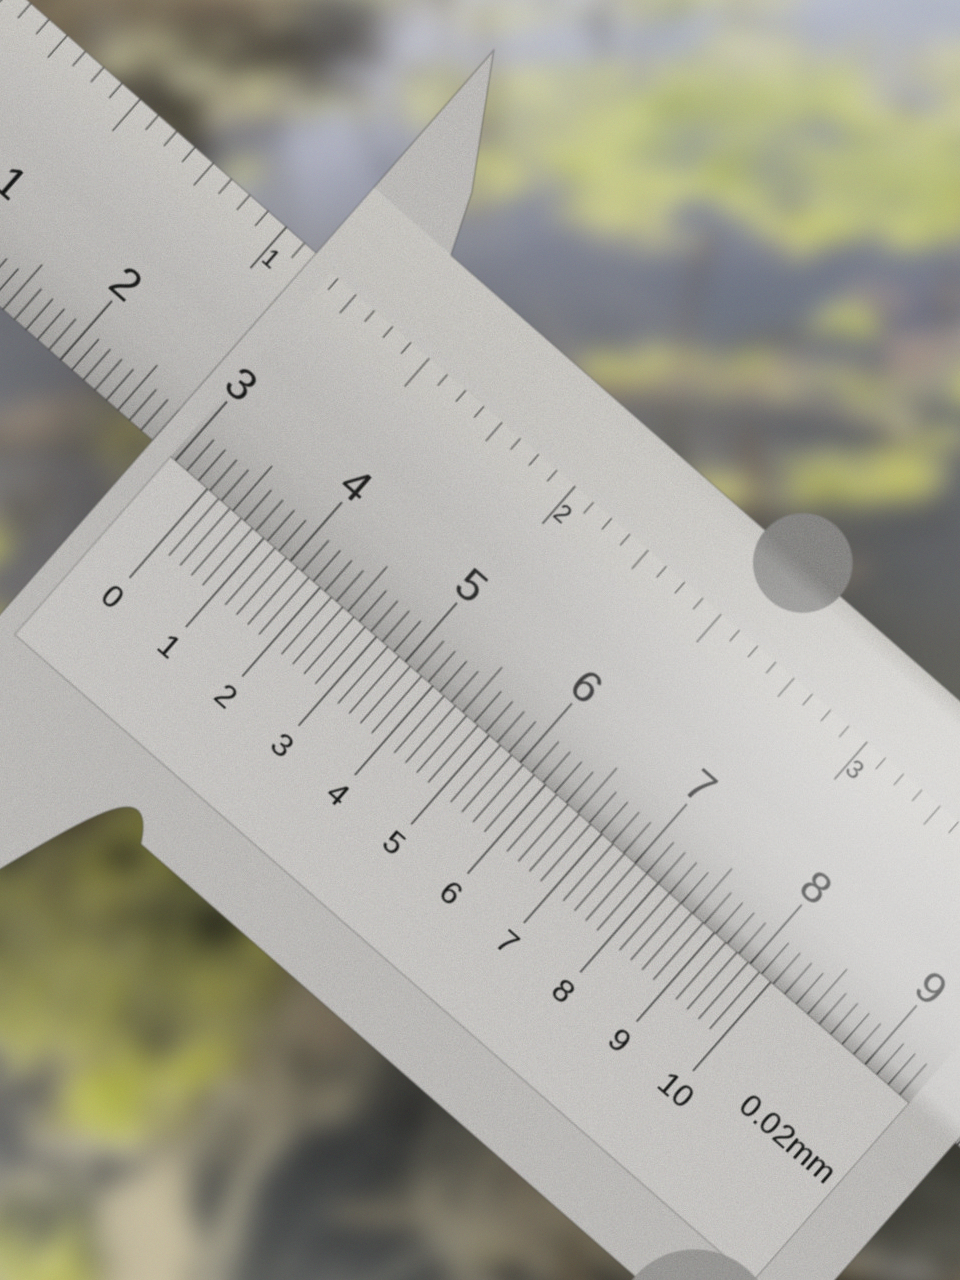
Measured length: 32.8,mm
